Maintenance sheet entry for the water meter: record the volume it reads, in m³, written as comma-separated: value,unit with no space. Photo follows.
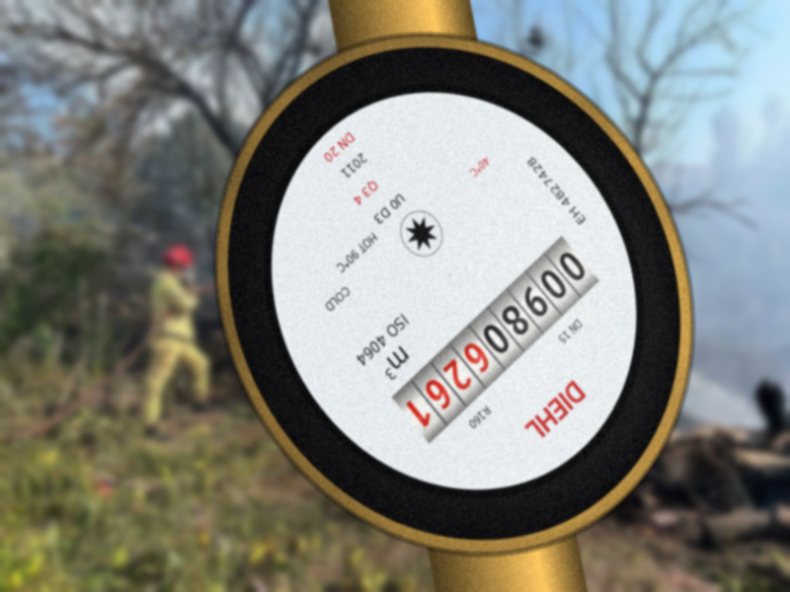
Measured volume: 980.6261,m³
